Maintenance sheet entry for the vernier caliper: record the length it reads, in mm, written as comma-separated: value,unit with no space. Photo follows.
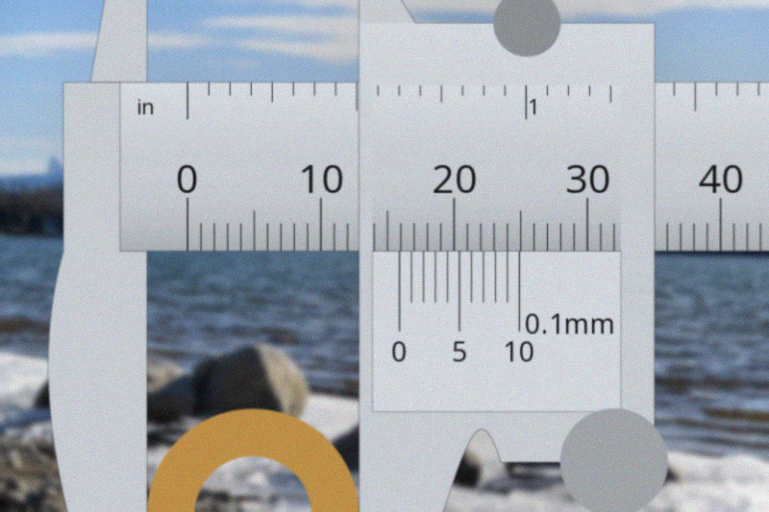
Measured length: 15.9,mm
